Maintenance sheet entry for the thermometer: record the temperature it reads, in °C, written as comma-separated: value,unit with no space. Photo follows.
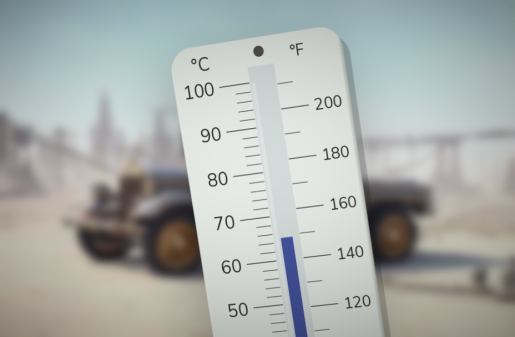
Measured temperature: 65,°C
